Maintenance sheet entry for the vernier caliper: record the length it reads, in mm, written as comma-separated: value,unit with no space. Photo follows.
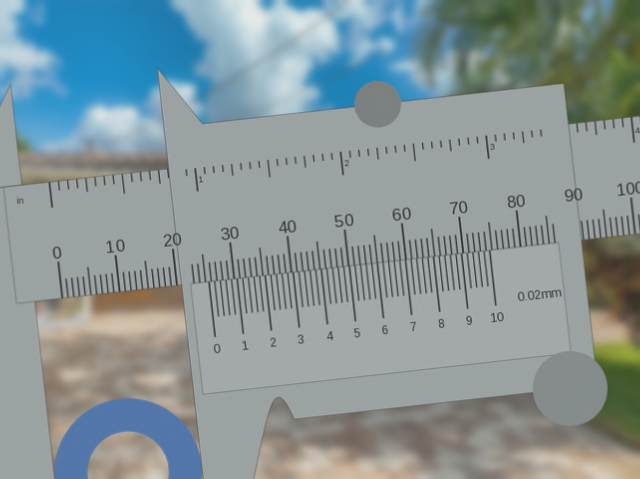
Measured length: 25.6,mm
